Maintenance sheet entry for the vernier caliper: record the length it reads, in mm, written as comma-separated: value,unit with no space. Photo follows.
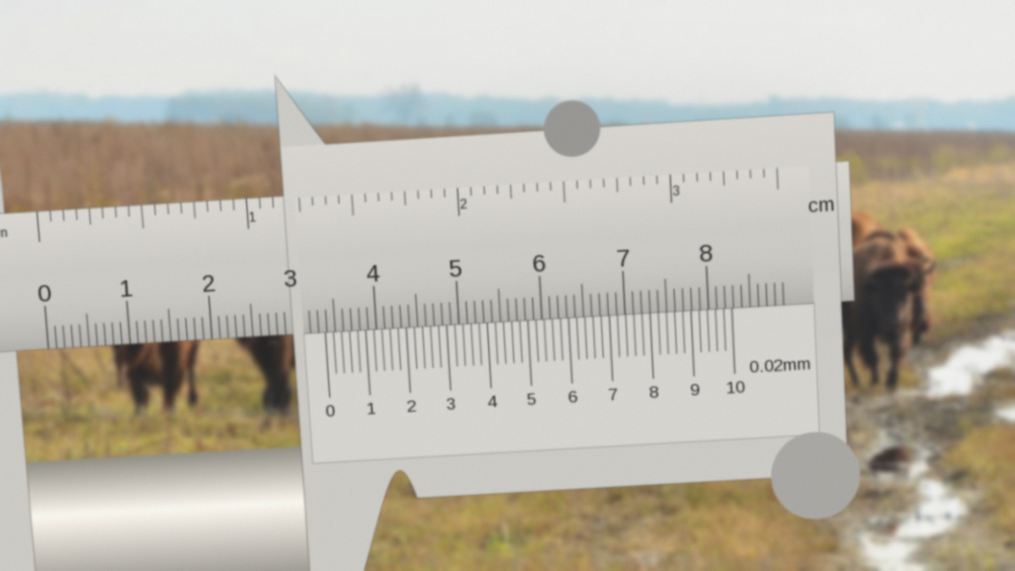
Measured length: 33.8,mm
